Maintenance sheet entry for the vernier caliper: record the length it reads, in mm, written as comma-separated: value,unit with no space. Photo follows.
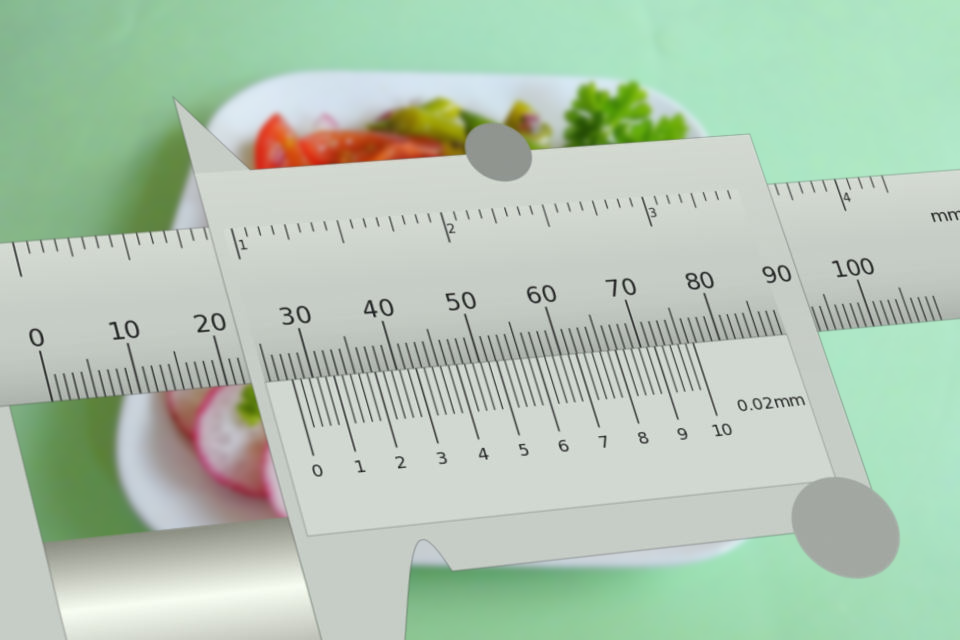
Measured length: 27.6,mm
